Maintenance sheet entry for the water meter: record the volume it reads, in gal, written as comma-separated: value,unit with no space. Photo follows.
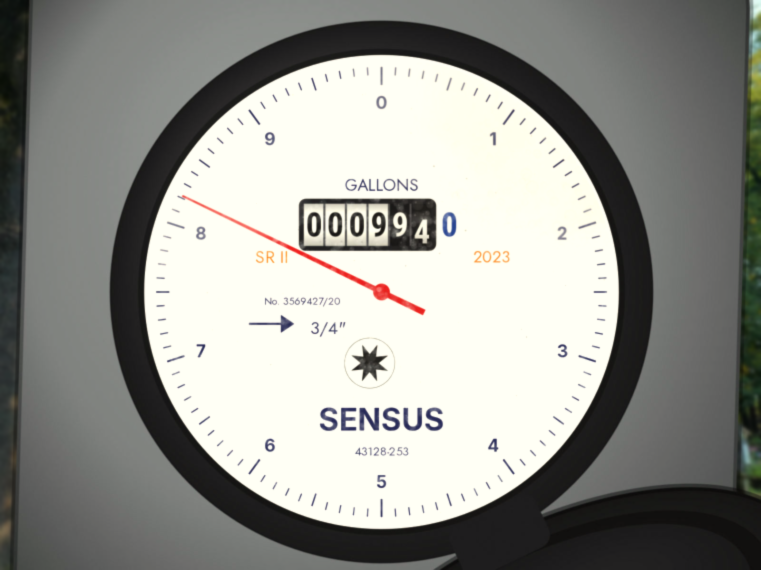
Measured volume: 9938.2,gal
